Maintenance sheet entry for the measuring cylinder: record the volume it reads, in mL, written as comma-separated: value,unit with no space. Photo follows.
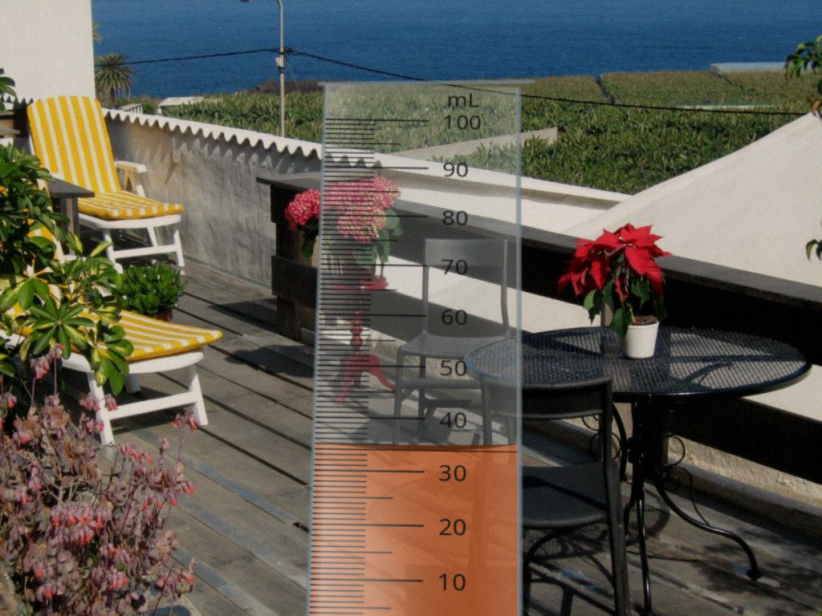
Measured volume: 34,mL
